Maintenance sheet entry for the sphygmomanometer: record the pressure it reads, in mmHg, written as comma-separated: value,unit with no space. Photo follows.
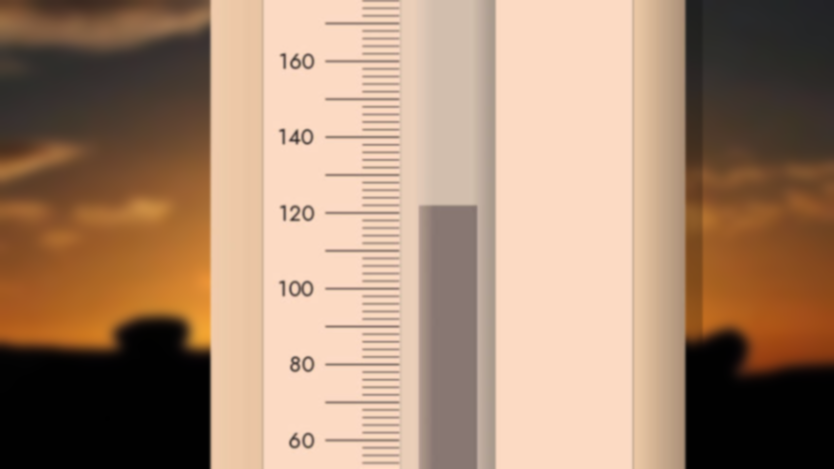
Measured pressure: 122,mmHg
